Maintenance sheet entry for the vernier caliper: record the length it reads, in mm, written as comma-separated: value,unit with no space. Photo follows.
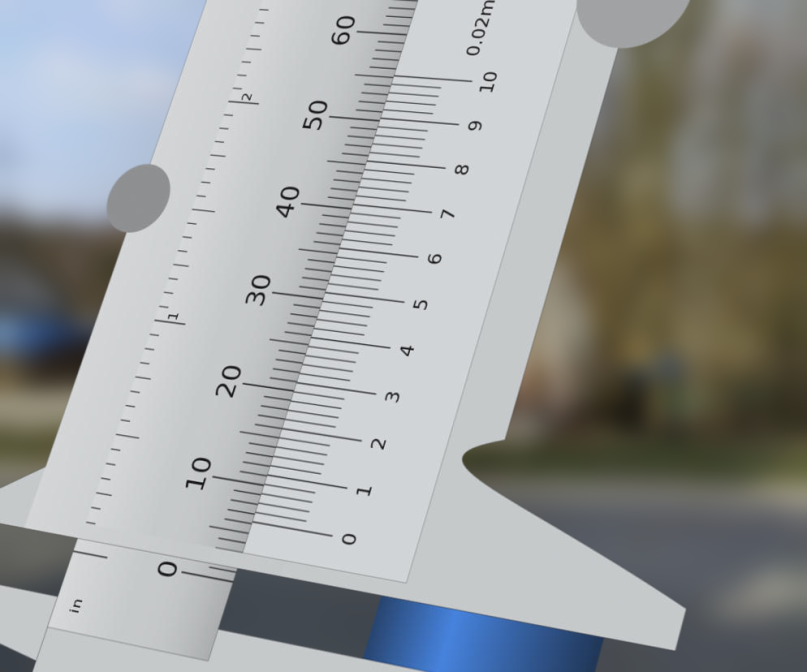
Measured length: 6.2,mm
